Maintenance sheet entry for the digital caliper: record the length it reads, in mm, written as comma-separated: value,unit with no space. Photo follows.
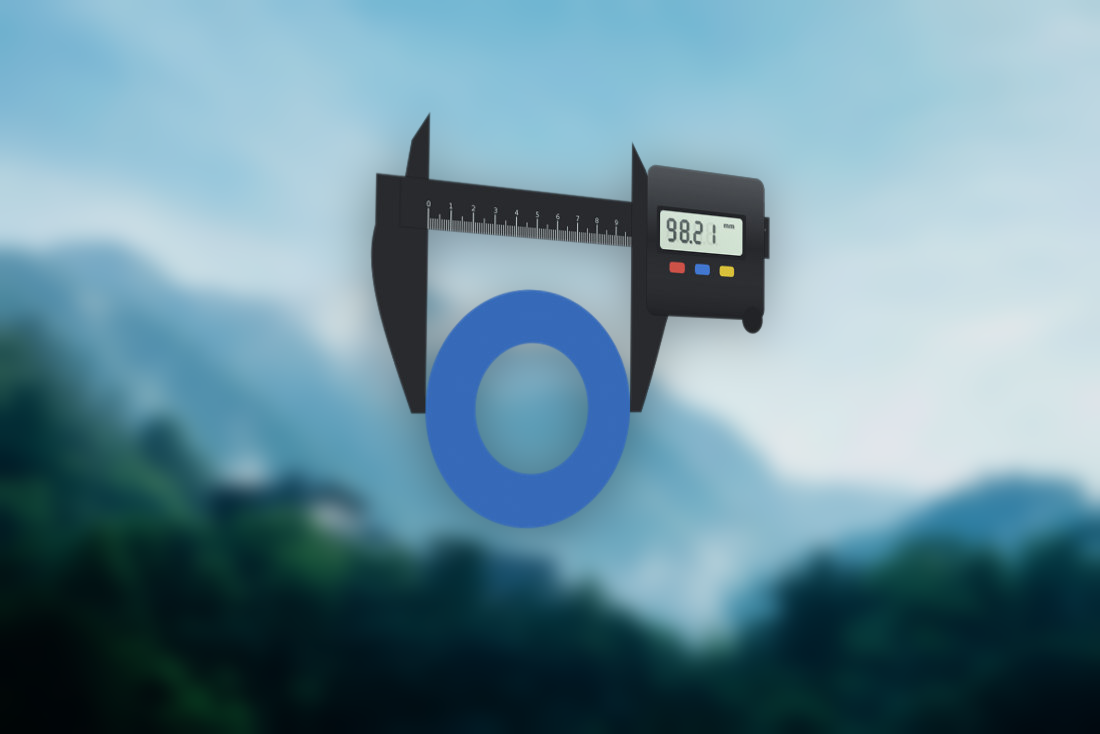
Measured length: 98.21,mm
